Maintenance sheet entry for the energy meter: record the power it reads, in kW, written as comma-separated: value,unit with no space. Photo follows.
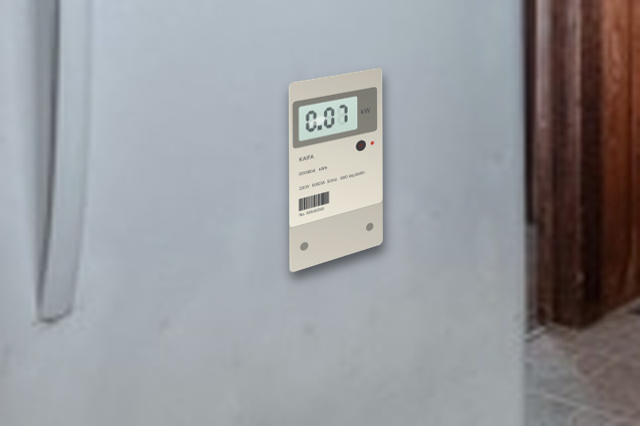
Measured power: 0.07,kW
